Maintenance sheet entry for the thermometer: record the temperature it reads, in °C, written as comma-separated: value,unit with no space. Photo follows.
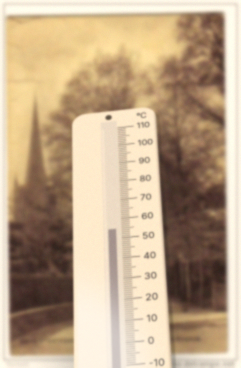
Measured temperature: 55,°C
